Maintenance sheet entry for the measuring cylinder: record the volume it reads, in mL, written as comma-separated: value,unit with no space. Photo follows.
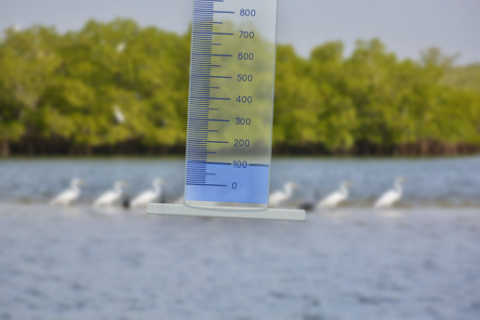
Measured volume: 100,mL
